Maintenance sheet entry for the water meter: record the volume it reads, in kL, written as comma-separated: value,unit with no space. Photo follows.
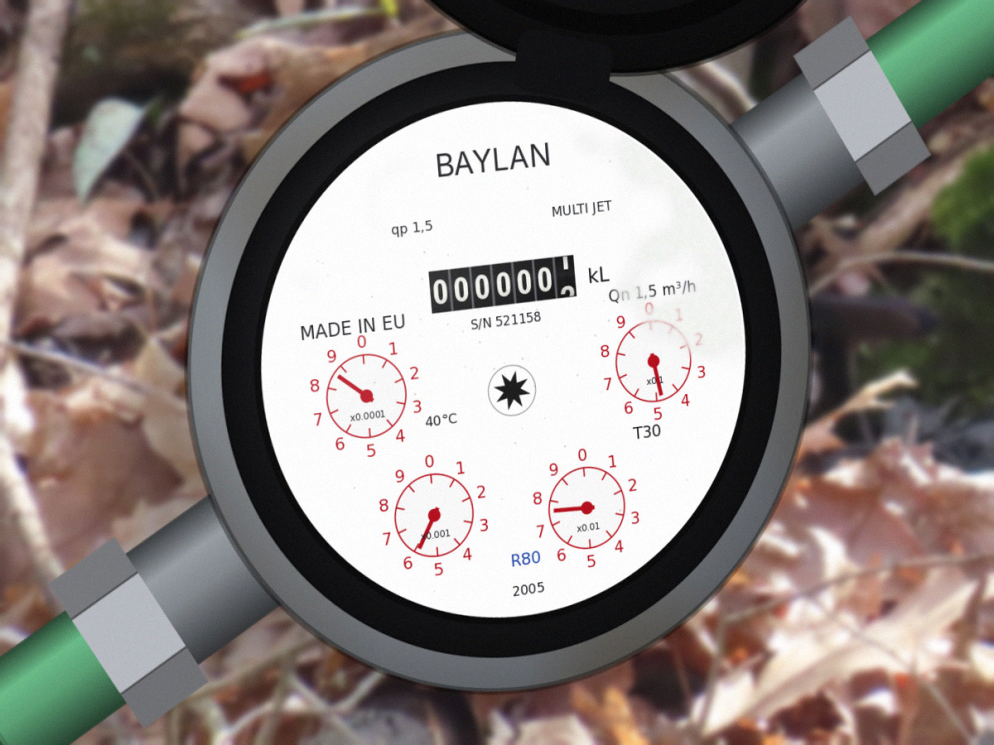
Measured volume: 1.4758,kL
